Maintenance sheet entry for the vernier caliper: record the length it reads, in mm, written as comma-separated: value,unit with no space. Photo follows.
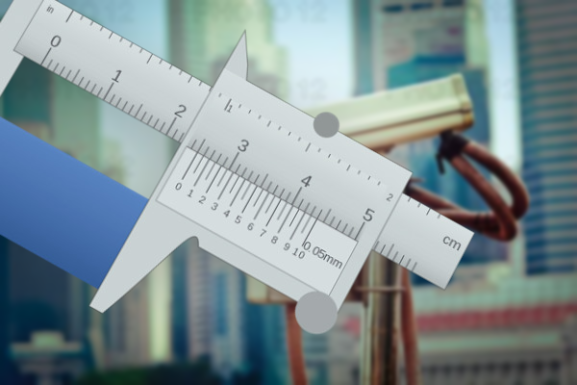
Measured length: 25.0,mm
